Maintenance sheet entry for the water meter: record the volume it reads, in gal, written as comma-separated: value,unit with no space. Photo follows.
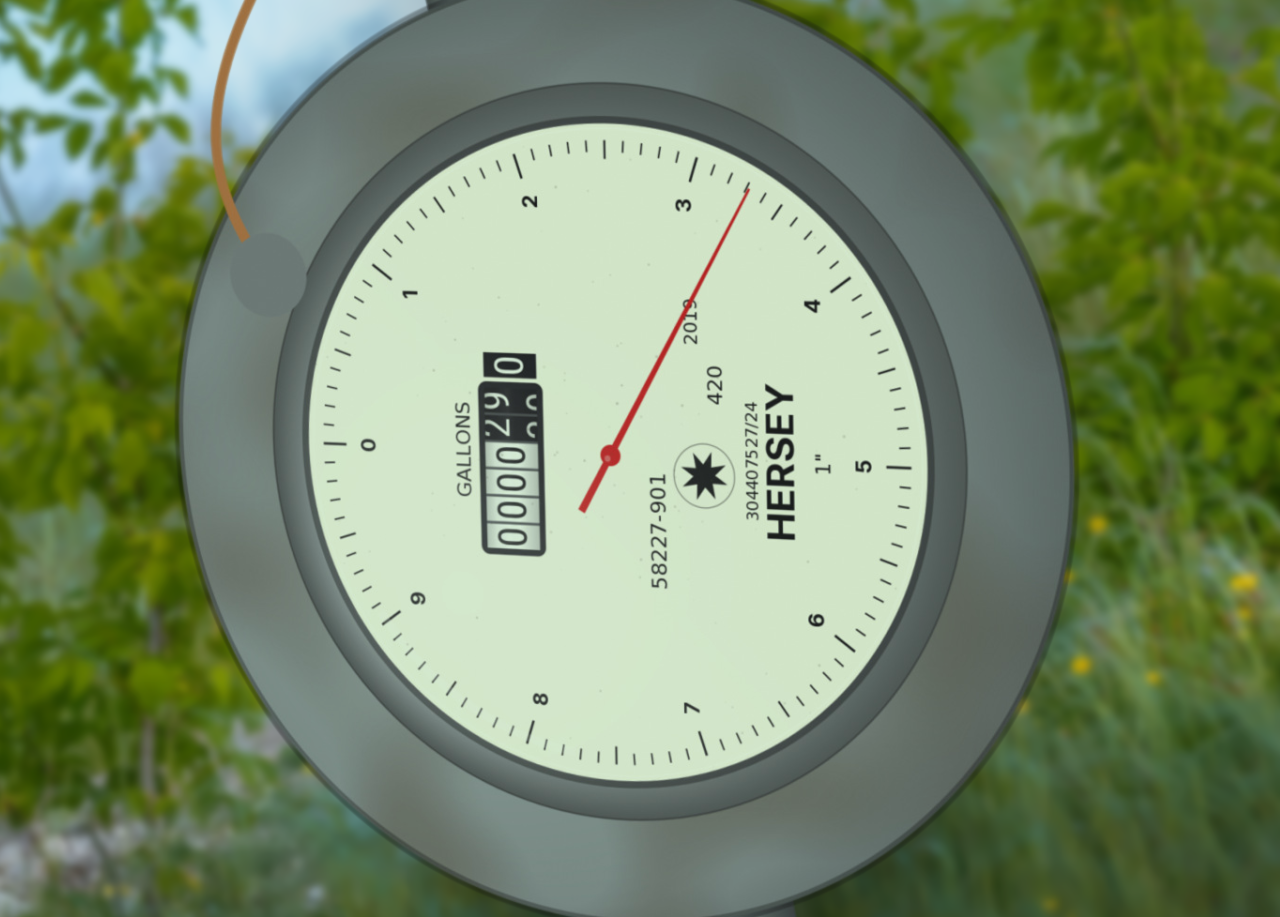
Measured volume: 293.3,gal
